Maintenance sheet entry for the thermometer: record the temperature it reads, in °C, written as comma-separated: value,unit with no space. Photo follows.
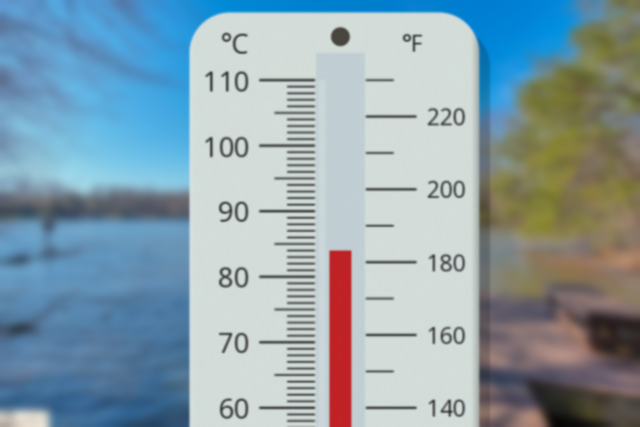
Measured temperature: 84,°C
